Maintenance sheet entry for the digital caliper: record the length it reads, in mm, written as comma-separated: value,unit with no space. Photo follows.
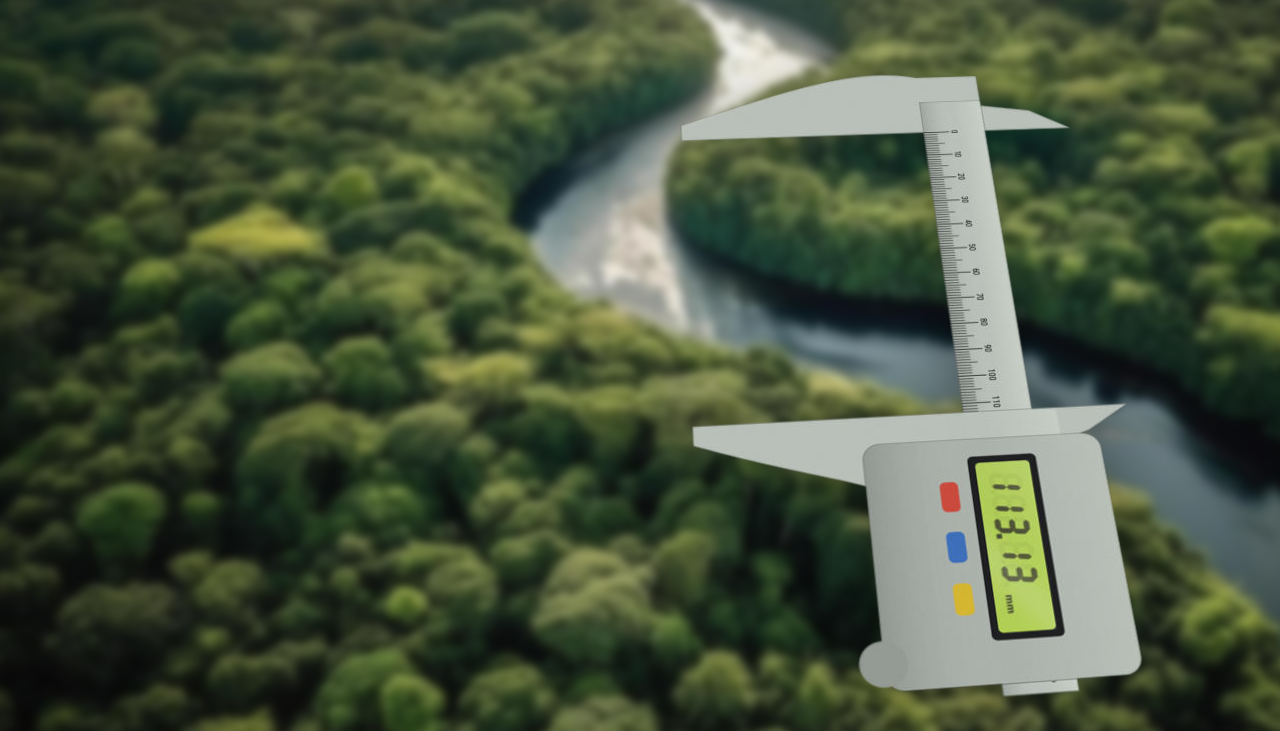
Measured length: 113.13,mm
